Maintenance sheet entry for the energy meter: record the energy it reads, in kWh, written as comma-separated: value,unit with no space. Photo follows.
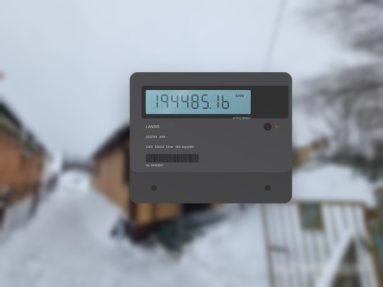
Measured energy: 194485.16,kWh
